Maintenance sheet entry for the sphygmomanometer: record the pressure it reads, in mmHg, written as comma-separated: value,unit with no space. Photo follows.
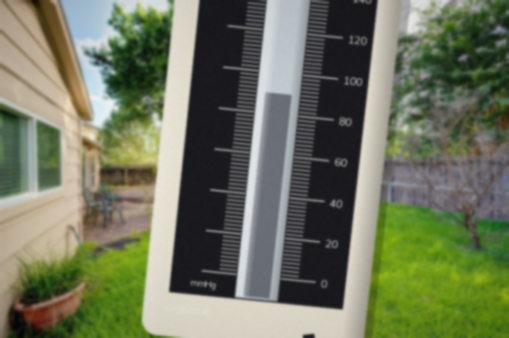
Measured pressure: 90,mmHg
